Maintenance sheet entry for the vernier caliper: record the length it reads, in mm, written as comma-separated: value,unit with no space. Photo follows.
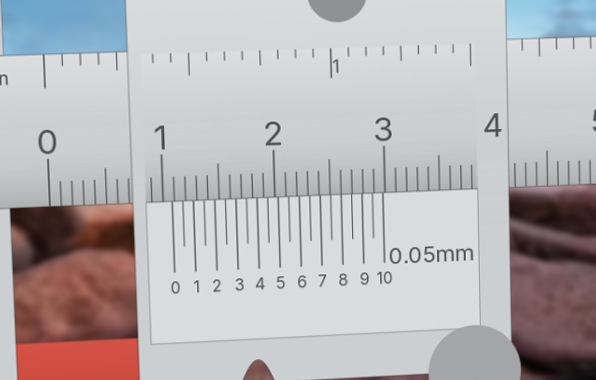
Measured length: 10.8,mm
